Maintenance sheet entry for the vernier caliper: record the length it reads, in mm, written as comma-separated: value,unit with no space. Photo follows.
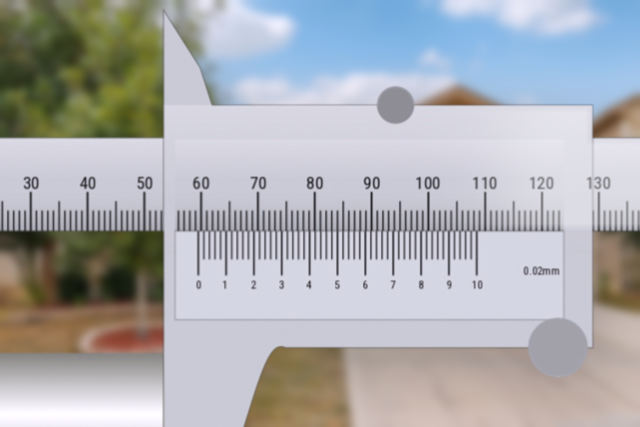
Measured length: 59.5,mm
